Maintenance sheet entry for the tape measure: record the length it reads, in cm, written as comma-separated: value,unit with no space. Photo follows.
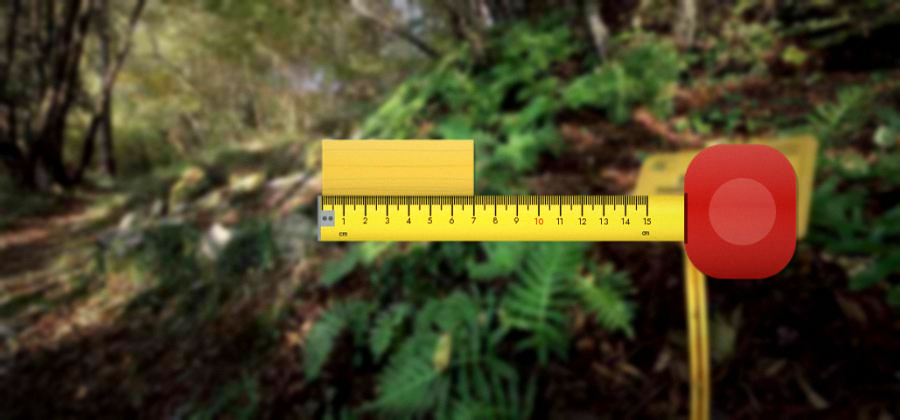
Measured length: 7,cm
